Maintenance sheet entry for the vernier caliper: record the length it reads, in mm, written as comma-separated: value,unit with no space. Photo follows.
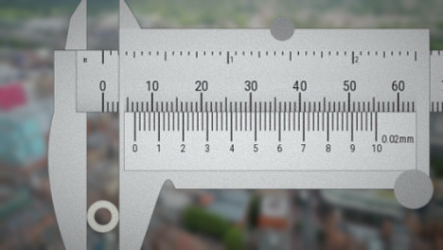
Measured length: 6.5,mm
